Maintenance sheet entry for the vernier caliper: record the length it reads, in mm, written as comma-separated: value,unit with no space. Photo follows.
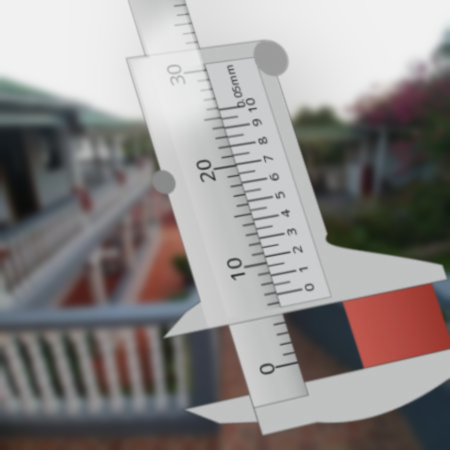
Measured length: 6.8,mm
